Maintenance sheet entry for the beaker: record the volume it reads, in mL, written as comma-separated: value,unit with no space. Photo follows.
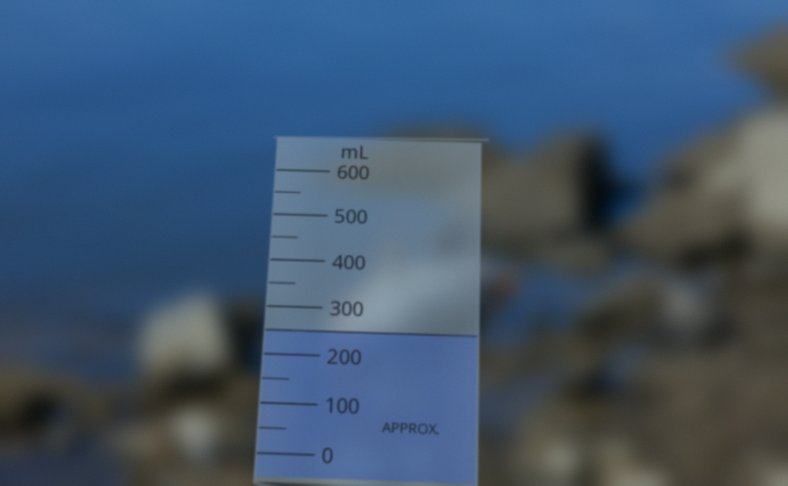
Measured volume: 250,mL
